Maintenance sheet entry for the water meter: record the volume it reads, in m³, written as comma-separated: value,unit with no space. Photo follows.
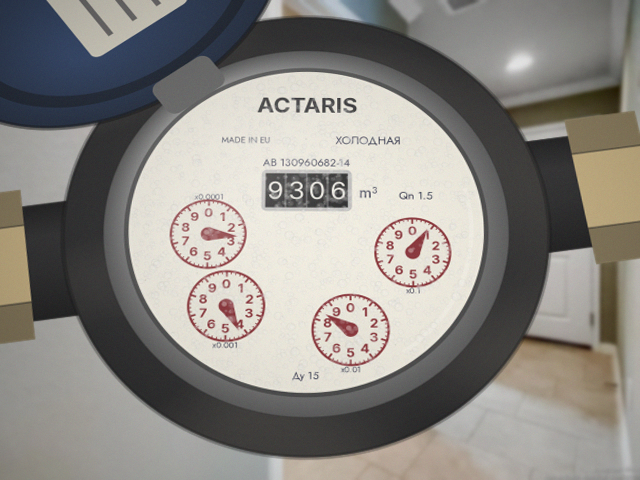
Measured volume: 9306.0842,m³
